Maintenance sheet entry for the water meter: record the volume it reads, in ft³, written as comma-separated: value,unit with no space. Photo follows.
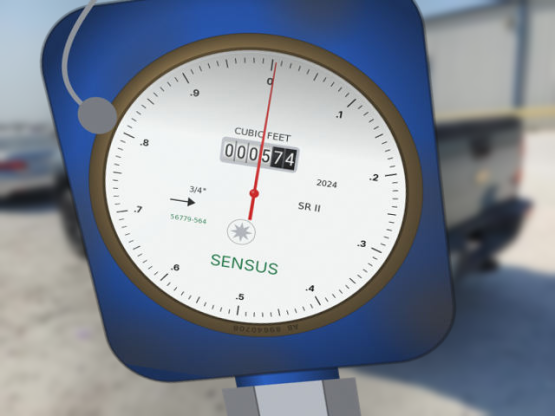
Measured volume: 574.00,ft³
